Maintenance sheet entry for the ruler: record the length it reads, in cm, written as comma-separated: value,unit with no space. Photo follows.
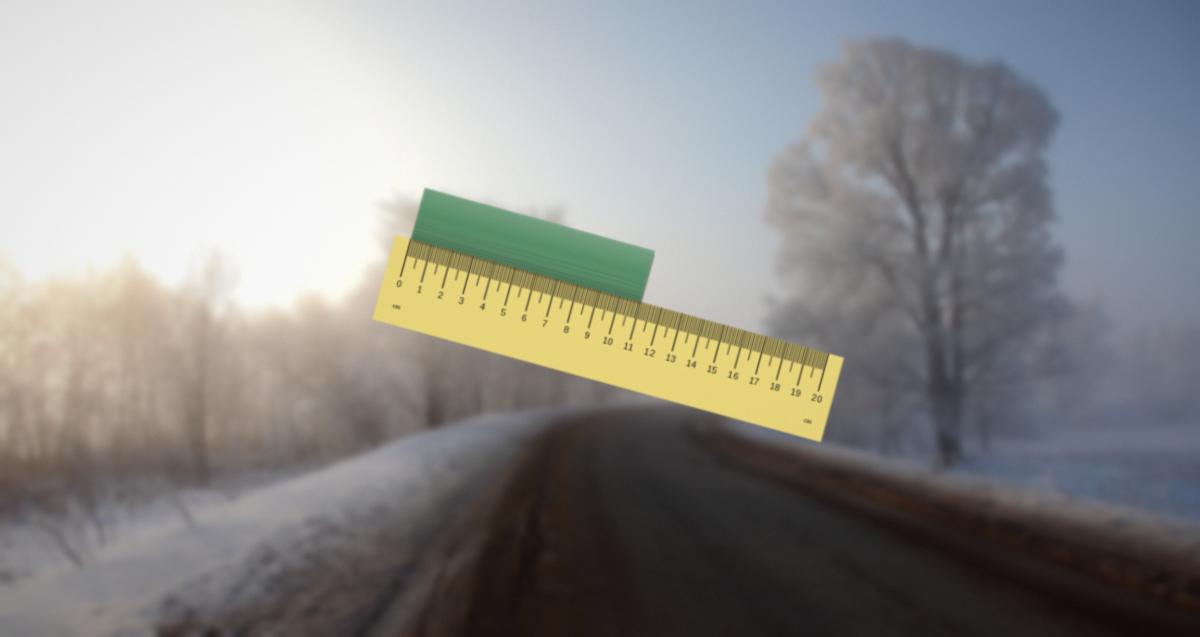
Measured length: 11,cm
